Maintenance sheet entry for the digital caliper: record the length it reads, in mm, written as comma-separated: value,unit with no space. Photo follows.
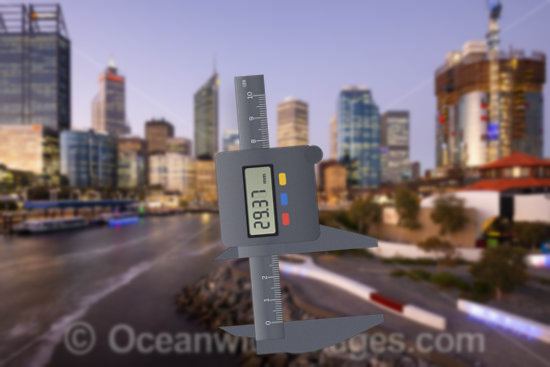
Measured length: 29.37,mm
